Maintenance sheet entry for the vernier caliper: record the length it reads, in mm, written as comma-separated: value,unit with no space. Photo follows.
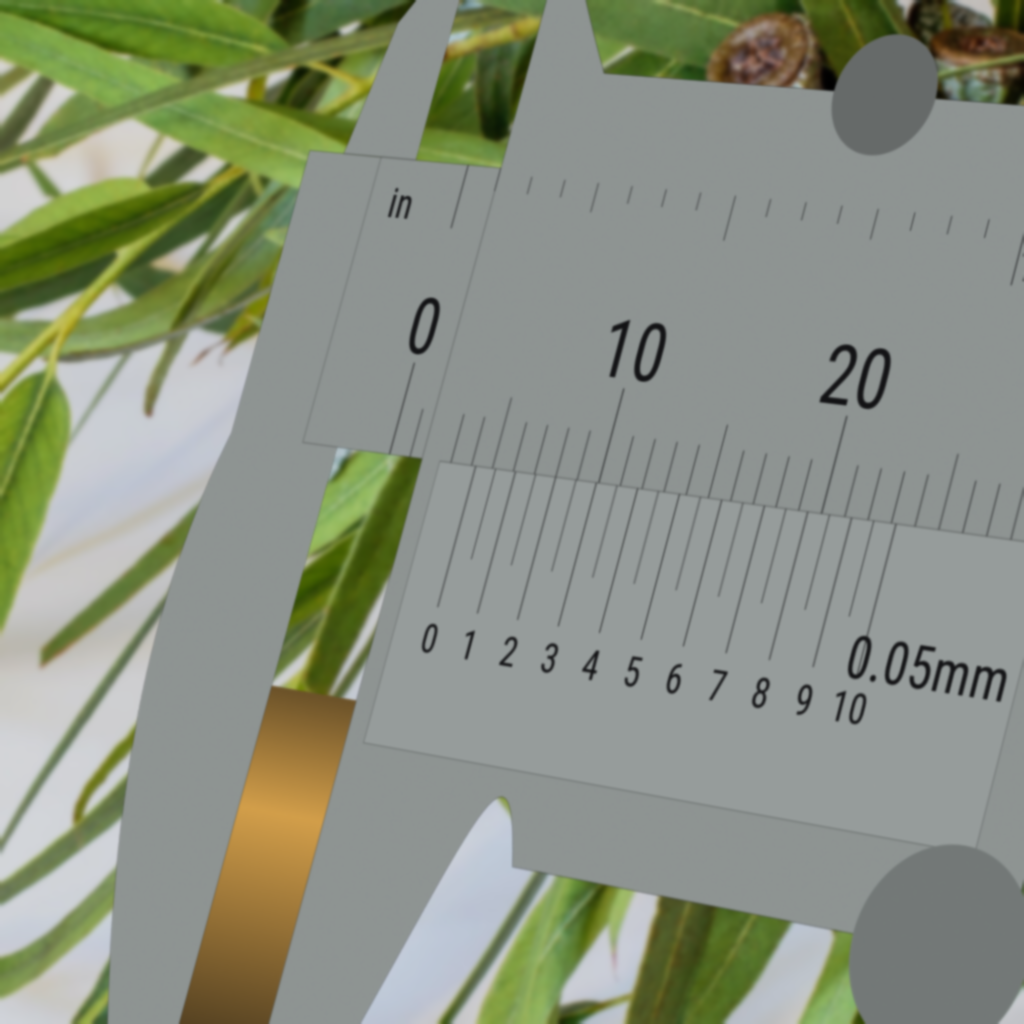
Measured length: 4.2,mm
